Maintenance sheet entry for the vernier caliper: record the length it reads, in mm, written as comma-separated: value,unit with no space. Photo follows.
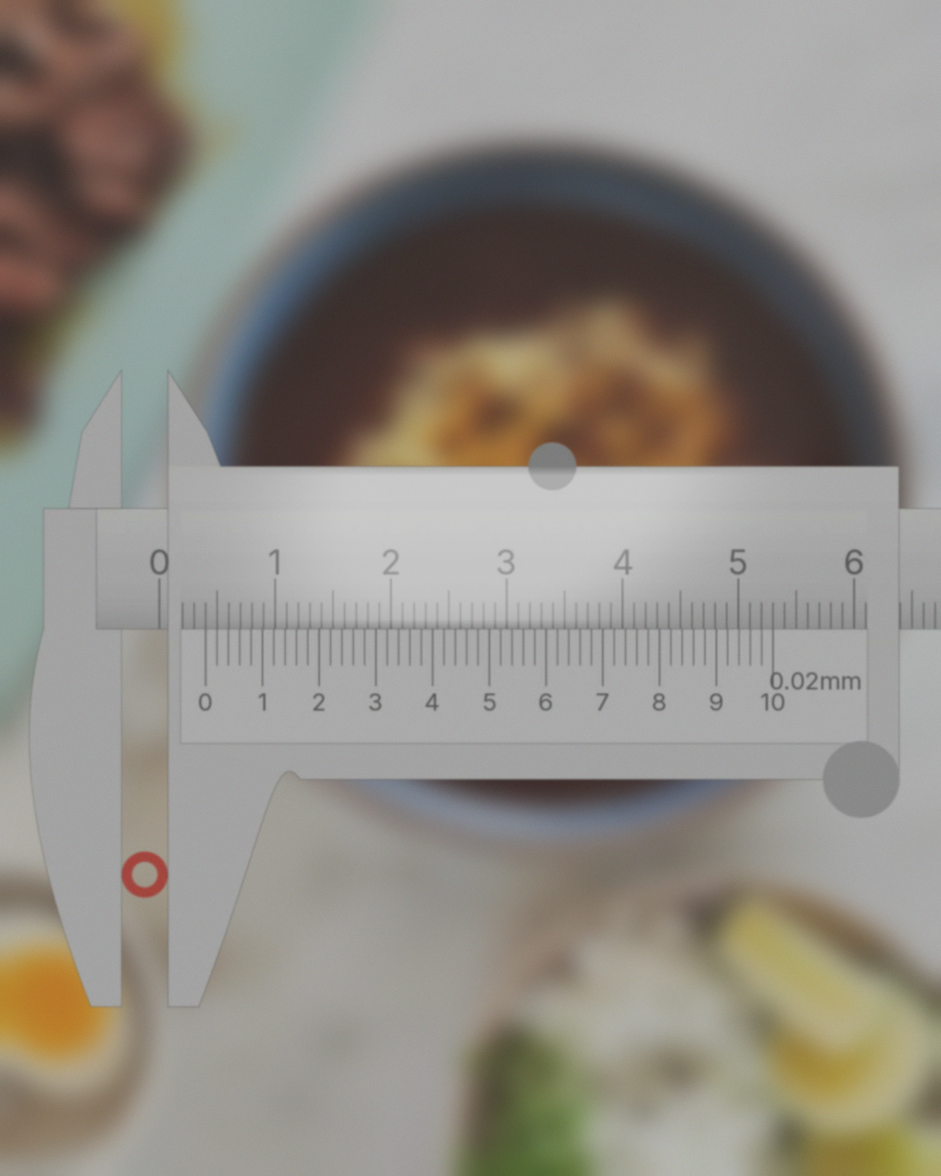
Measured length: 4.0,mm
